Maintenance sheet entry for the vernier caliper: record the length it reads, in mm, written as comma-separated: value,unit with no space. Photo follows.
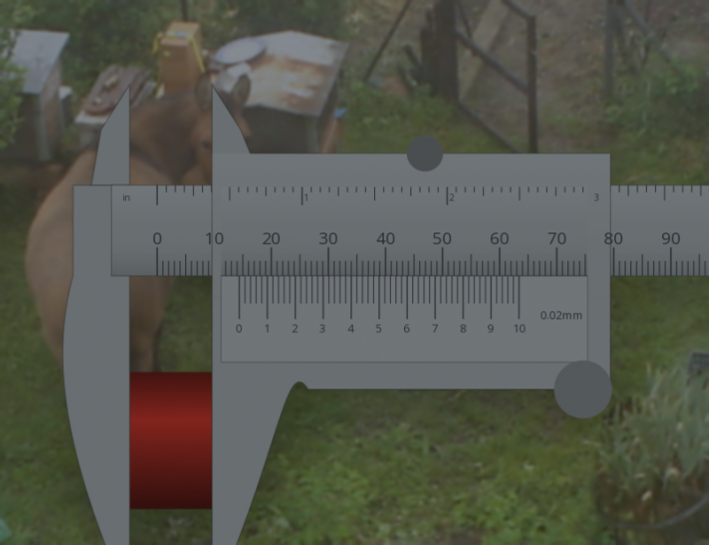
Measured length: 14.4,mm
